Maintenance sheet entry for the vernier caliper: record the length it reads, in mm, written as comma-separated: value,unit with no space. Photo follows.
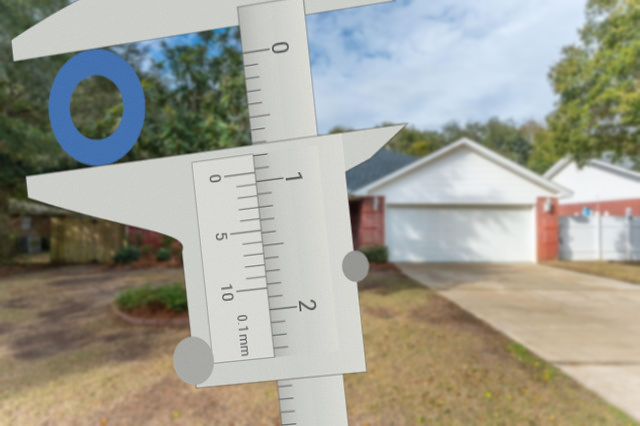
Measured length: 9.3,mm
